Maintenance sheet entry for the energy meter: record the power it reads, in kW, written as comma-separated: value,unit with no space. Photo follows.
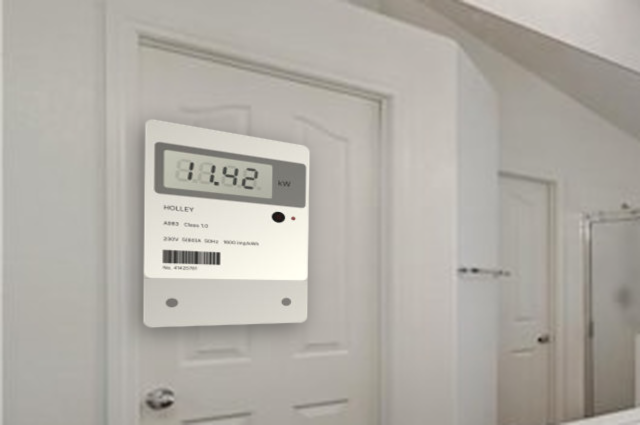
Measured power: 11.42,kW
